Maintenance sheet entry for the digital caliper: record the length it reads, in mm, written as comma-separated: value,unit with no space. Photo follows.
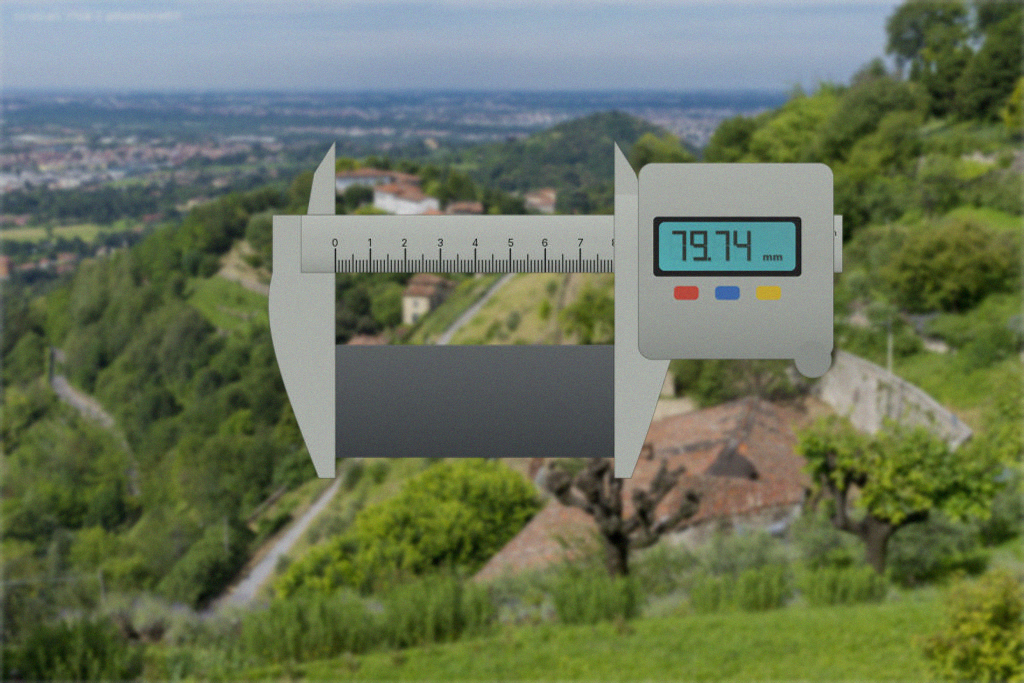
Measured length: 79.74,mm
